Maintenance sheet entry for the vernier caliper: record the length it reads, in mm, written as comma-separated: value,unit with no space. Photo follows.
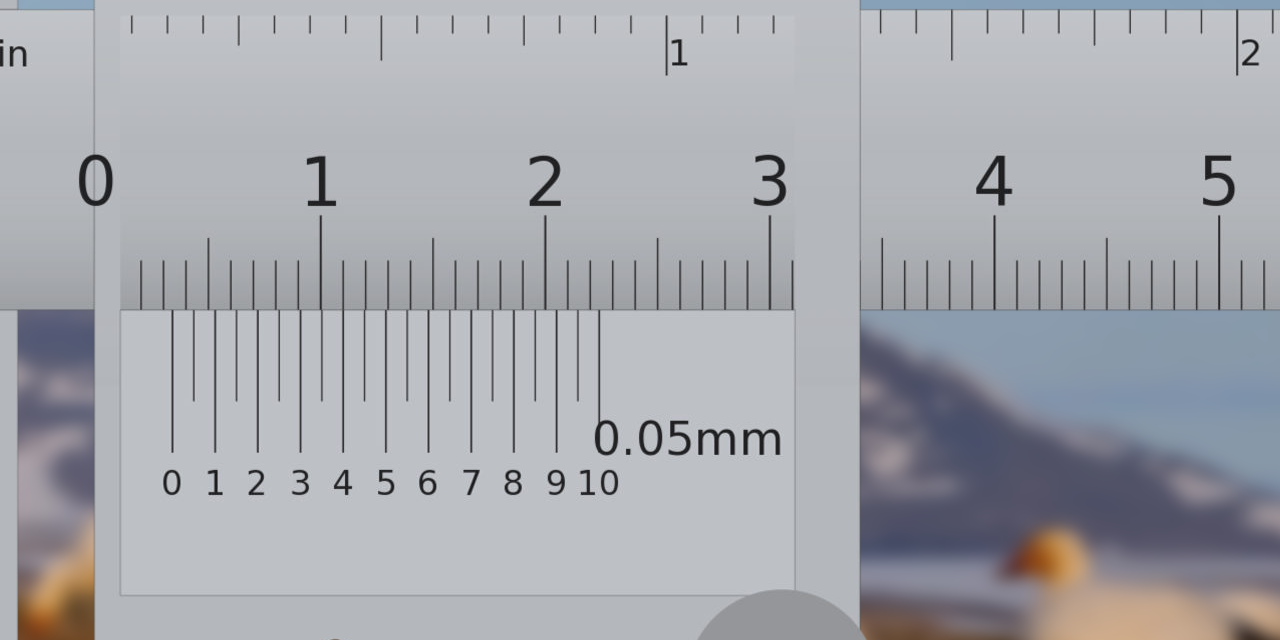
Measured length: 3.4,mm
